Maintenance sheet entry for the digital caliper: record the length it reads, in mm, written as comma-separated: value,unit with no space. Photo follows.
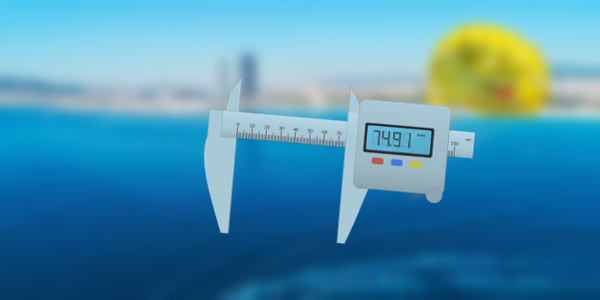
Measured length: 74.91,mm
